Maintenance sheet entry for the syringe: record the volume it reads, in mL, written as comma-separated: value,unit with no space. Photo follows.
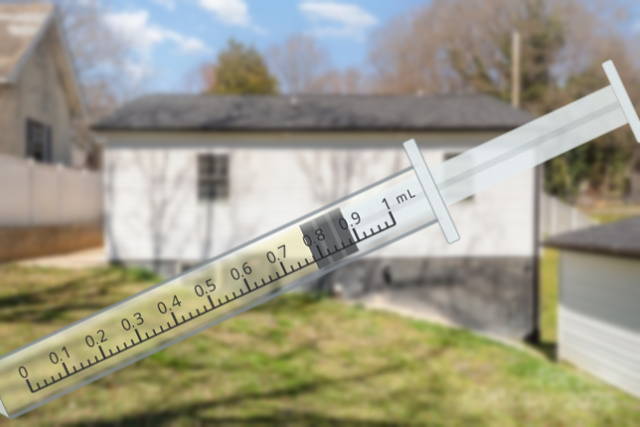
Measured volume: 0.78,mL
